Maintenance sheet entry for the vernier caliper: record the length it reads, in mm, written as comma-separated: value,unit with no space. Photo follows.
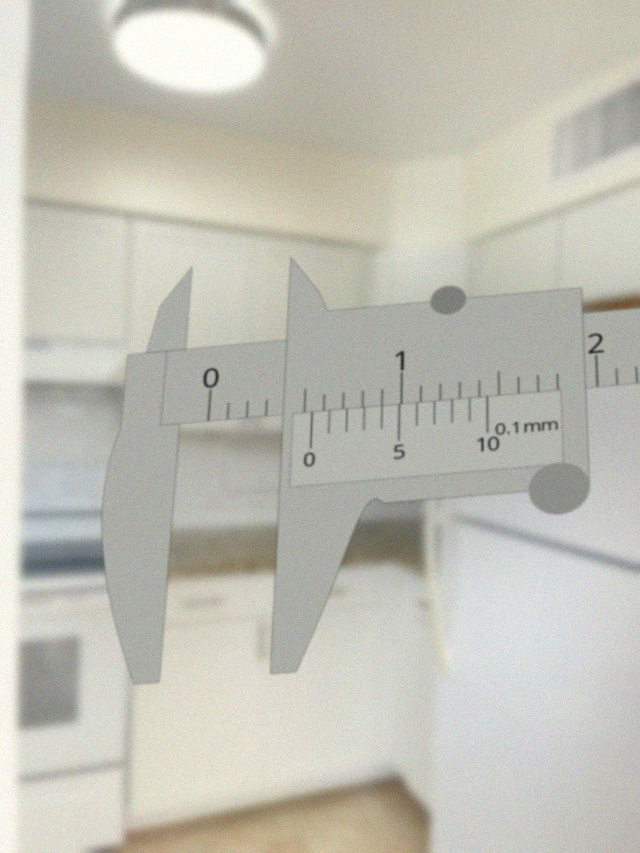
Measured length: 5.4,mm
